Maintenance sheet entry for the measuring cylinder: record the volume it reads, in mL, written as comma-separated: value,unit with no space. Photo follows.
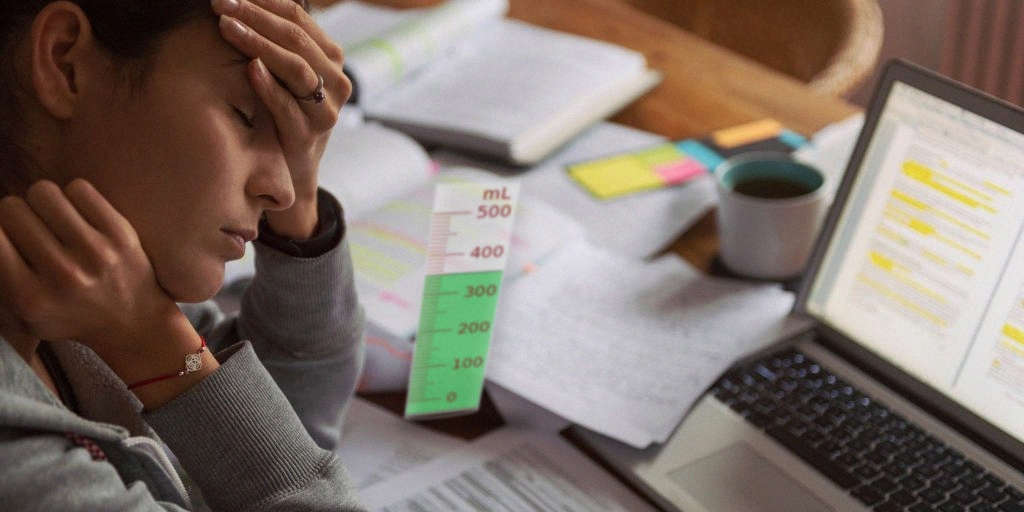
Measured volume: 350,mL
